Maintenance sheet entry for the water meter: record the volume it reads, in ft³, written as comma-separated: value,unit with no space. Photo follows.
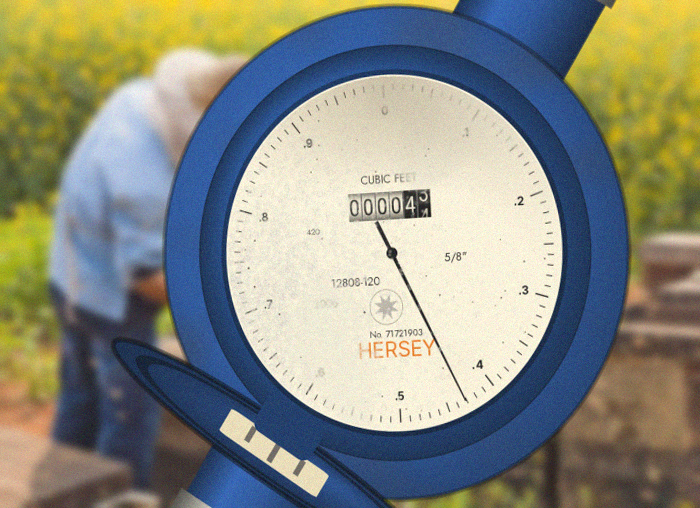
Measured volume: 43.43,ft³
